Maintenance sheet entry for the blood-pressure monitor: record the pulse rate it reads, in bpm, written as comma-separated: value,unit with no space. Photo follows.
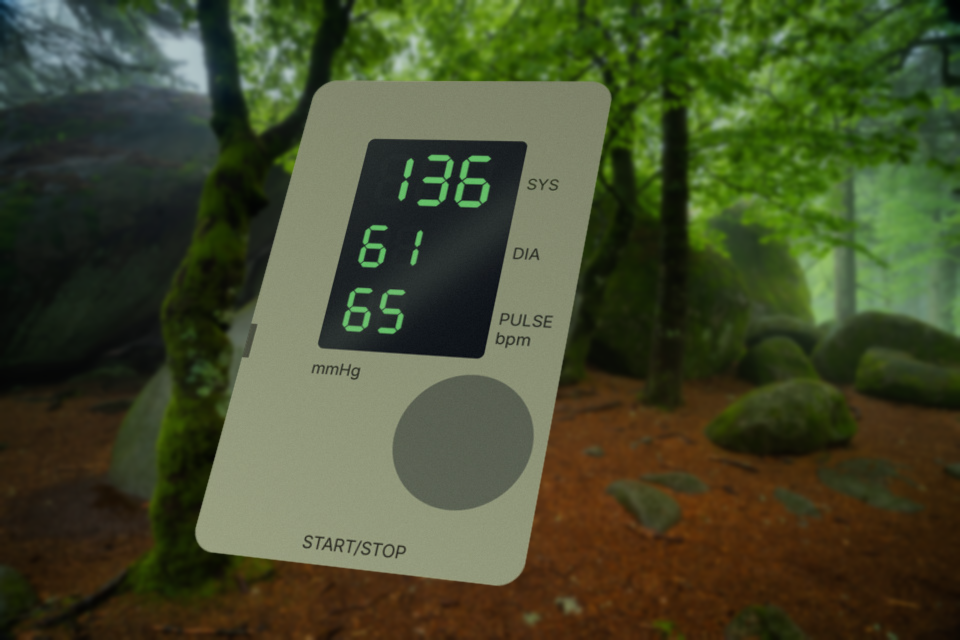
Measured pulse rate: 65,bpm
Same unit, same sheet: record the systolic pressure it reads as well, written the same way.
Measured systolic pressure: 136,mmHg
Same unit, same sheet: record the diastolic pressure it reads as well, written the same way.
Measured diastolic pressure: 61,mmHg
